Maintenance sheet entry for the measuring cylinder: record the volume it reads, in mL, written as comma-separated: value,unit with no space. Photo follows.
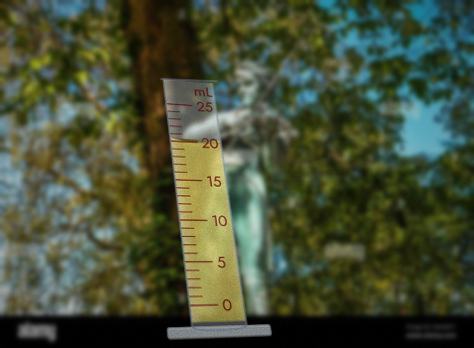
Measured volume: 20,mL
